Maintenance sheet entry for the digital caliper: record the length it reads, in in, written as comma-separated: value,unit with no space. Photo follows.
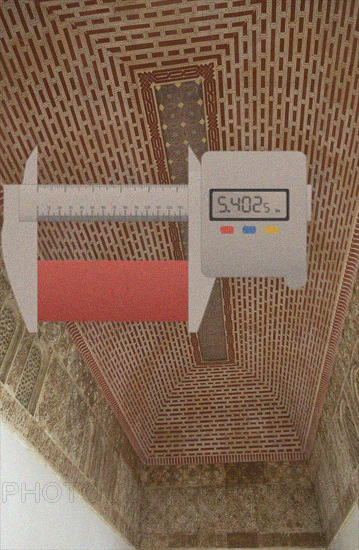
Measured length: 5.4025,in
